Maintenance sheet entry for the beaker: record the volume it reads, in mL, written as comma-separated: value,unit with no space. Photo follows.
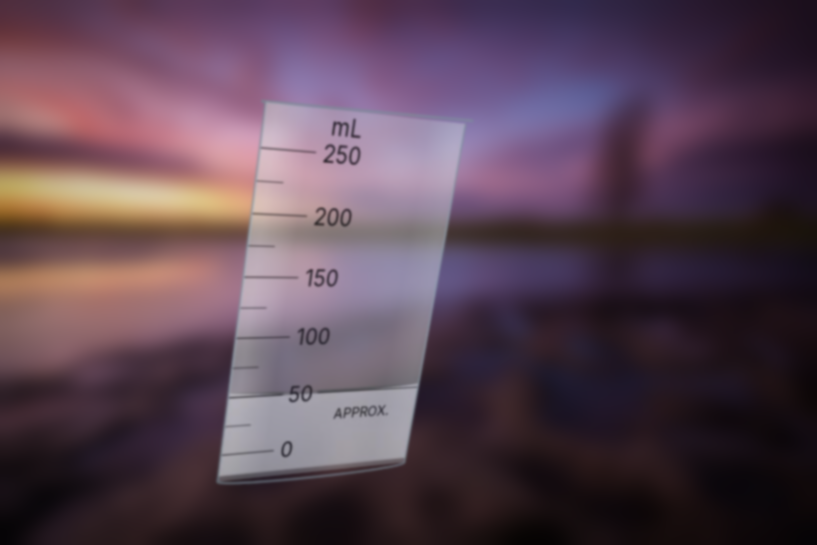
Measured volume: 50,mL
